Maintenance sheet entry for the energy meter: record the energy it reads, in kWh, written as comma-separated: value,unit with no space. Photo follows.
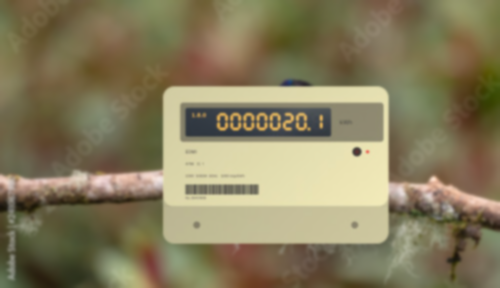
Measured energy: 20.1,kWh
